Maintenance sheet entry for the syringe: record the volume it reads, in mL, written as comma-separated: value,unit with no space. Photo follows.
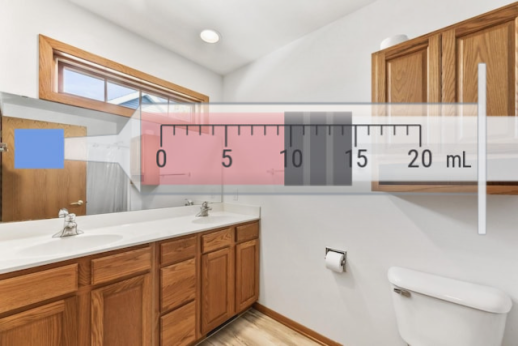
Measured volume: 9.5,mL
